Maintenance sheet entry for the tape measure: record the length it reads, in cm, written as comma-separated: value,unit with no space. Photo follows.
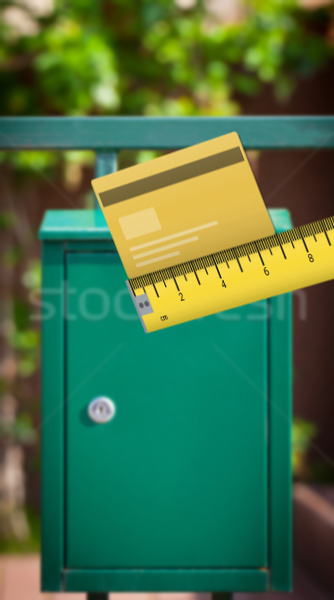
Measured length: 7,cm
